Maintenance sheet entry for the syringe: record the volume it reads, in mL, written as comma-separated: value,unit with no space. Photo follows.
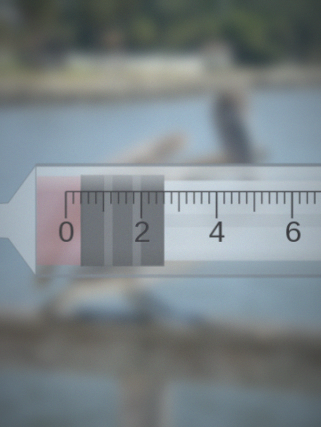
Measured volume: 0.4,mL
